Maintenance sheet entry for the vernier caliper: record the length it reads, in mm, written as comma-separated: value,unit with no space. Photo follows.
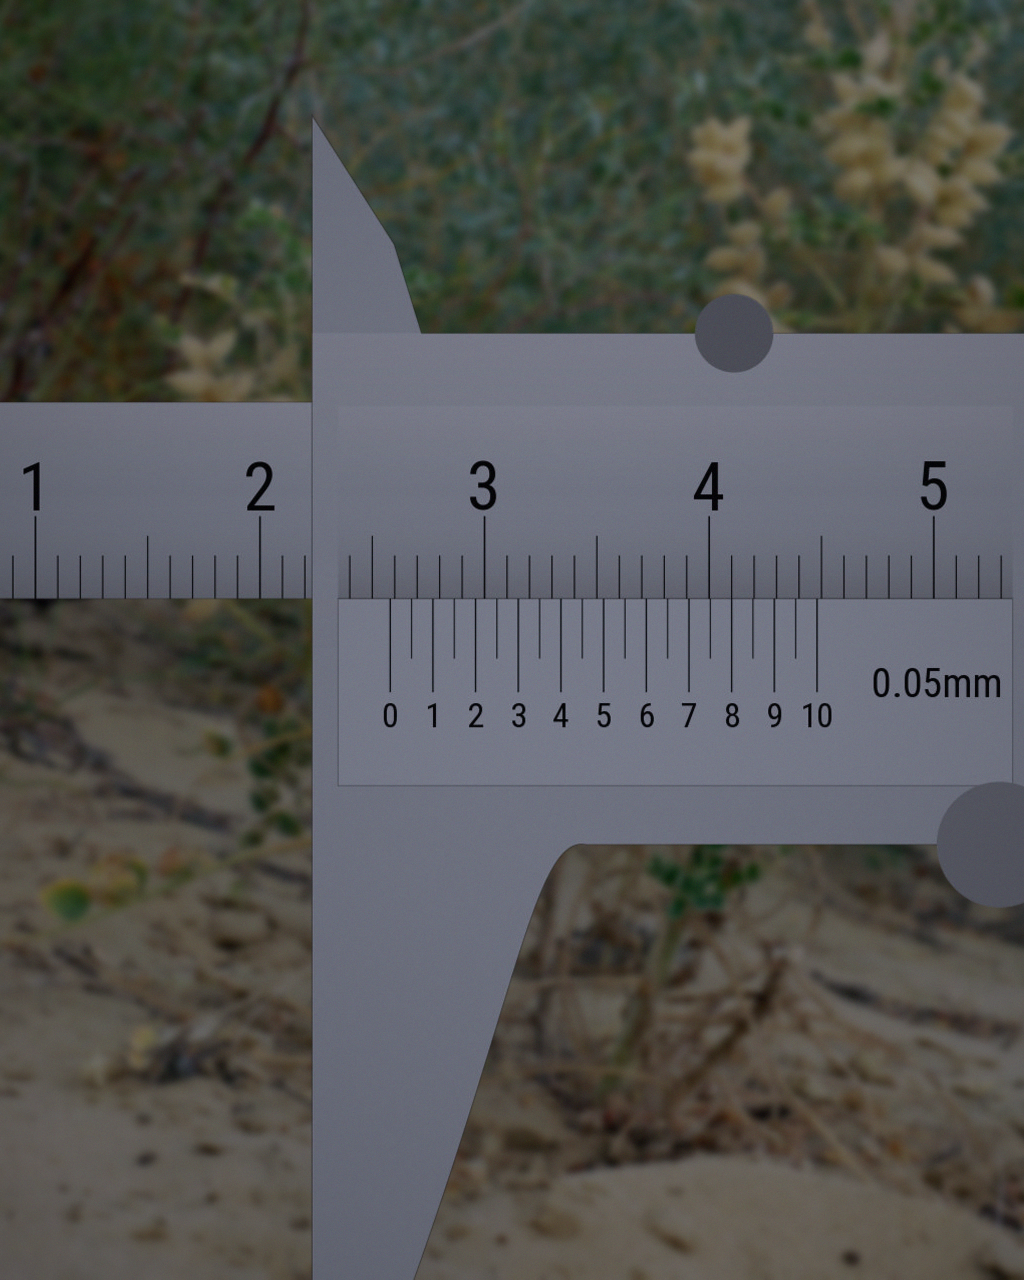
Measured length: 25.8,mm
